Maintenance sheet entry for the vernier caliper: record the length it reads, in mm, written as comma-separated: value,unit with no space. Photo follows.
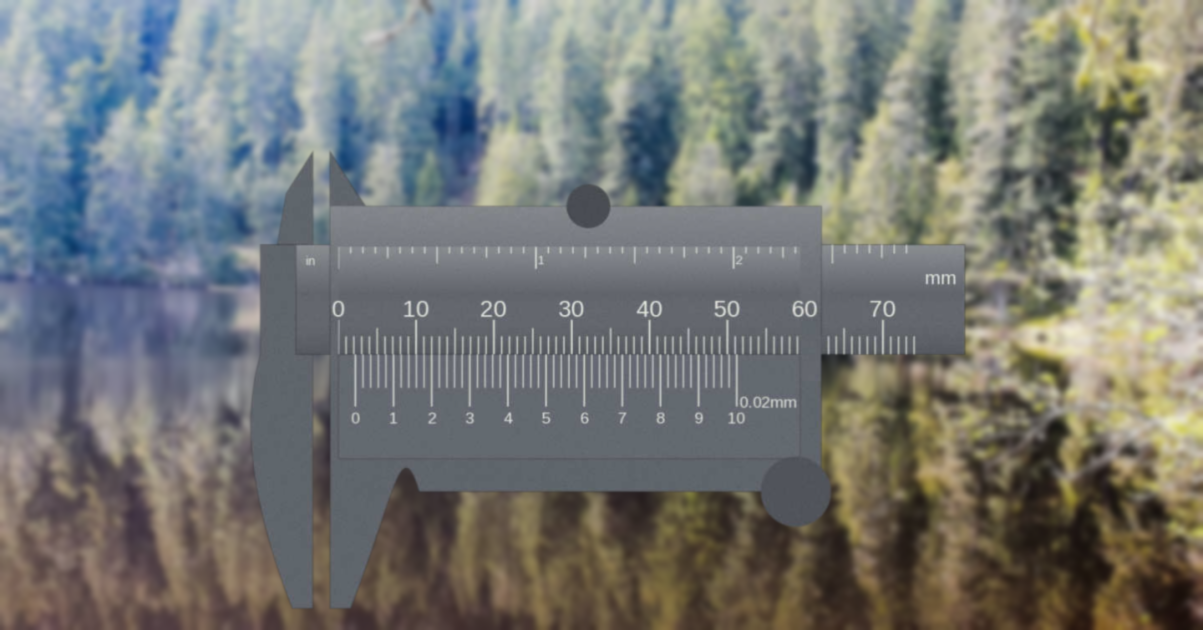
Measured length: 2.2,mm
